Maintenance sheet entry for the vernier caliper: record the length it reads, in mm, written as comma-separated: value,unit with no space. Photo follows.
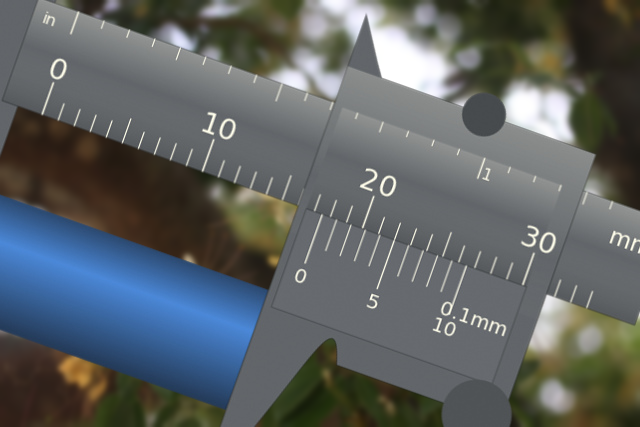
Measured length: 17.5,mm
